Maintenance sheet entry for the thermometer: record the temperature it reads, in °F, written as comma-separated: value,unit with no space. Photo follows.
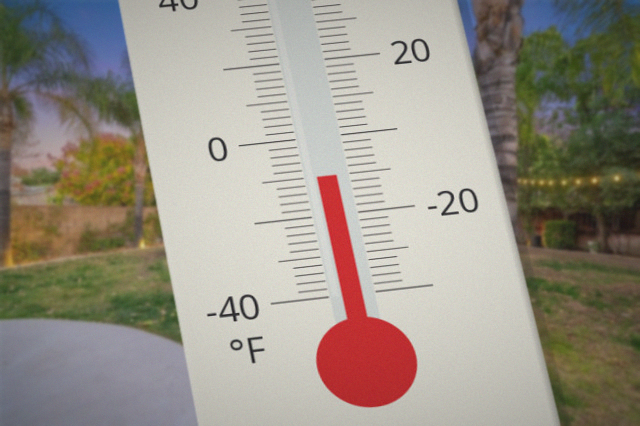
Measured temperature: -10,°F
